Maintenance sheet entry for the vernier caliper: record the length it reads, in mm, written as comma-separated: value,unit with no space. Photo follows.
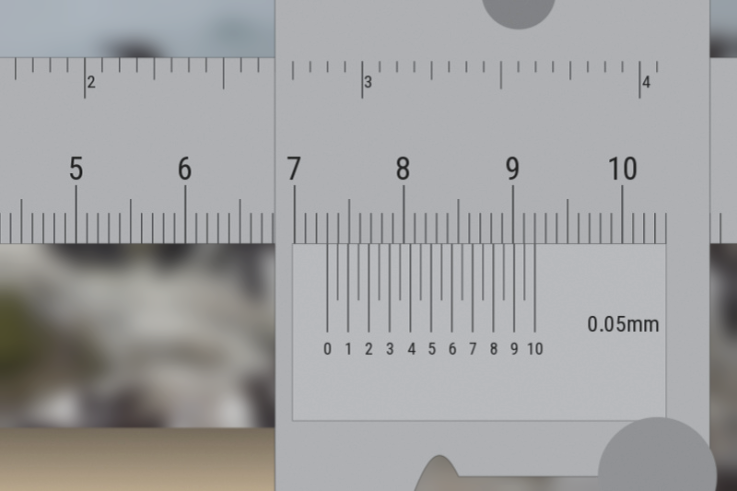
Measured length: 73.0,mm
